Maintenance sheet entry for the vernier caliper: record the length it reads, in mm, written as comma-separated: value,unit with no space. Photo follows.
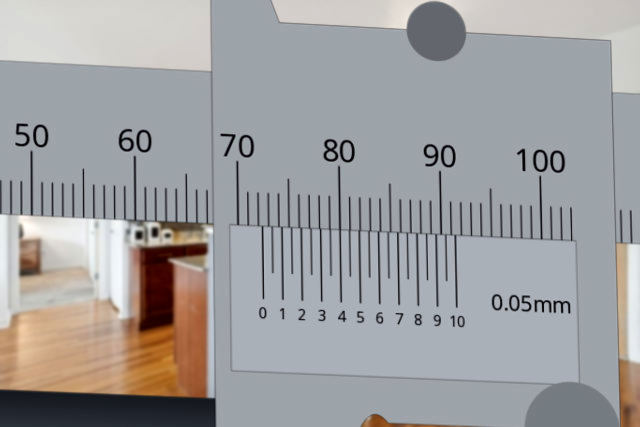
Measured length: 72.4,mm
